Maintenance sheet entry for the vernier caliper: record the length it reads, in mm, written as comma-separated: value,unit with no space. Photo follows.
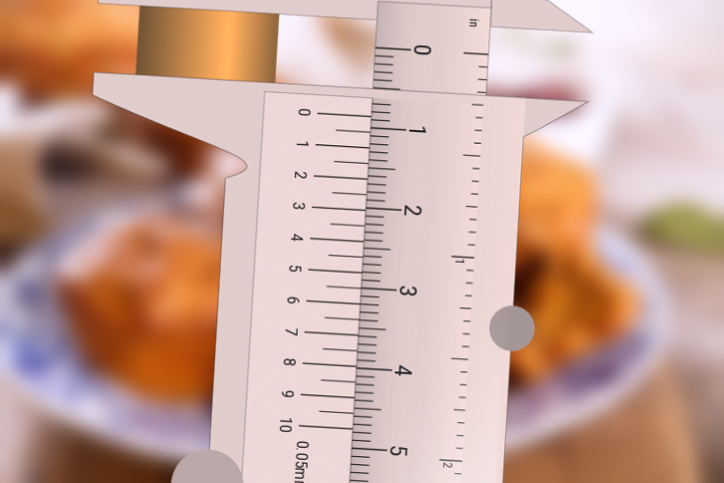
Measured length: 8.6,mm
